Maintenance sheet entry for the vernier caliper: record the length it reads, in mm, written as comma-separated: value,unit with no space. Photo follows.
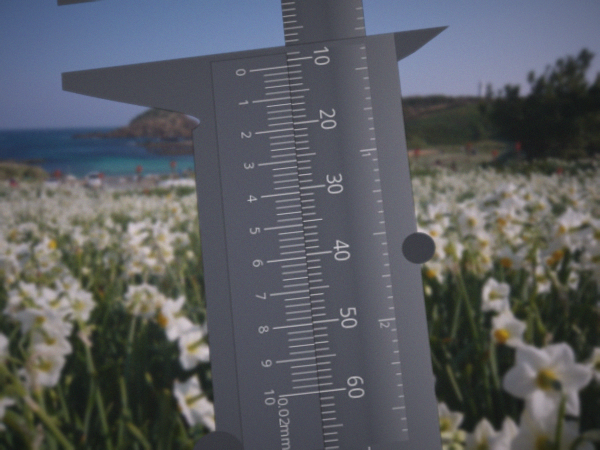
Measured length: 11.0,mm
